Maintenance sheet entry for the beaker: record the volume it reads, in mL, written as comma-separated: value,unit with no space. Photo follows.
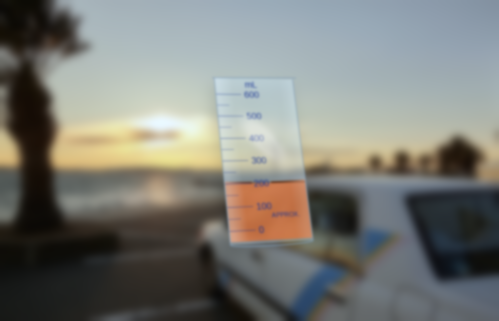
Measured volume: 200,mL
